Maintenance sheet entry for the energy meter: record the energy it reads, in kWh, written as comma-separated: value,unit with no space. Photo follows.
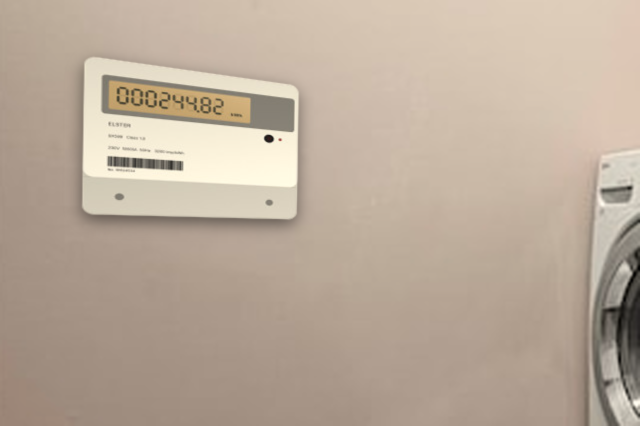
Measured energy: 244.82,kWh
